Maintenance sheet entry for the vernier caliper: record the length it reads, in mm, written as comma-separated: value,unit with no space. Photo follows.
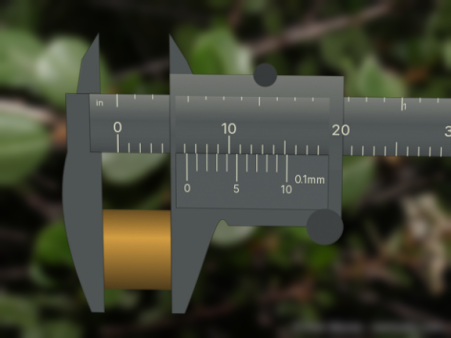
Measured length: 6.2,mm
